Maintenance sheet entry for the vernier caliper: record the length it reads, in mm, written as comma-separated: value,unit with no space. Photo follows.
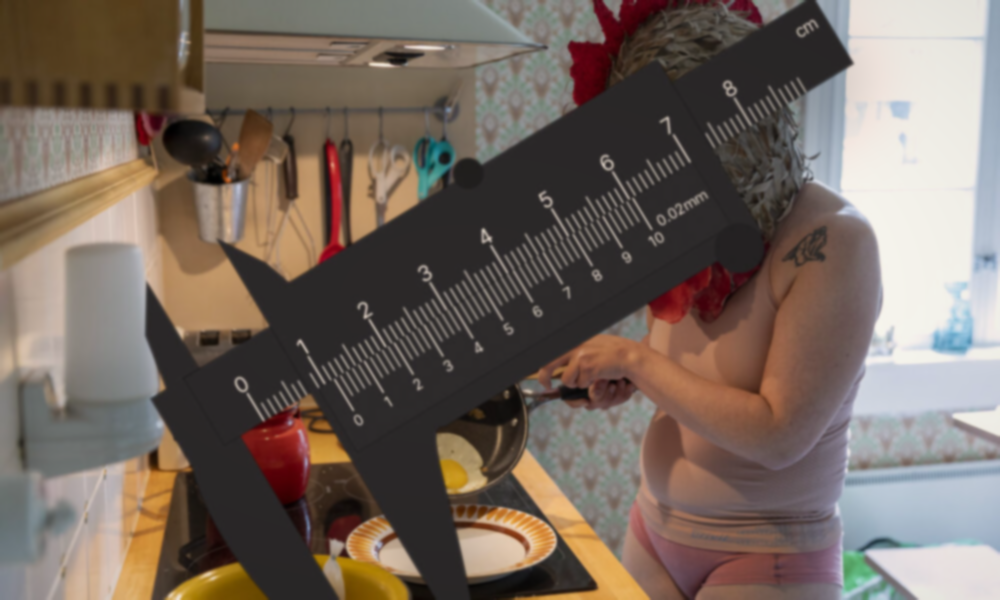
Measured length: 11.5,mm
